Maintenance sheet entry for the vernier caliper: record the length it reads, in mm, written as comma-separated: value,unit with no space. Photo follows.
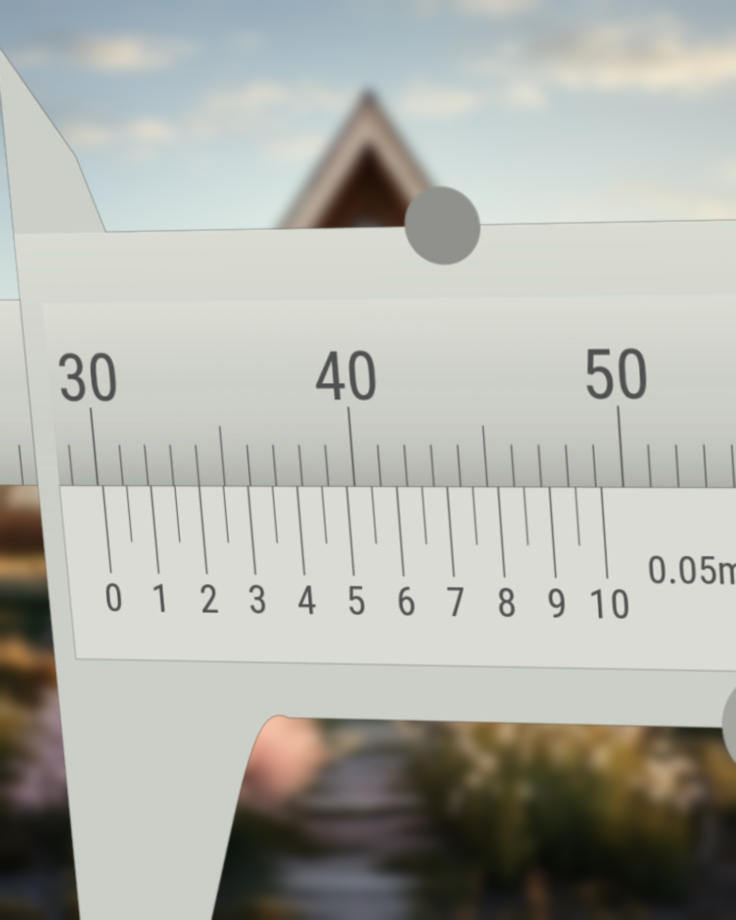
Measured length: 30.2,mm
